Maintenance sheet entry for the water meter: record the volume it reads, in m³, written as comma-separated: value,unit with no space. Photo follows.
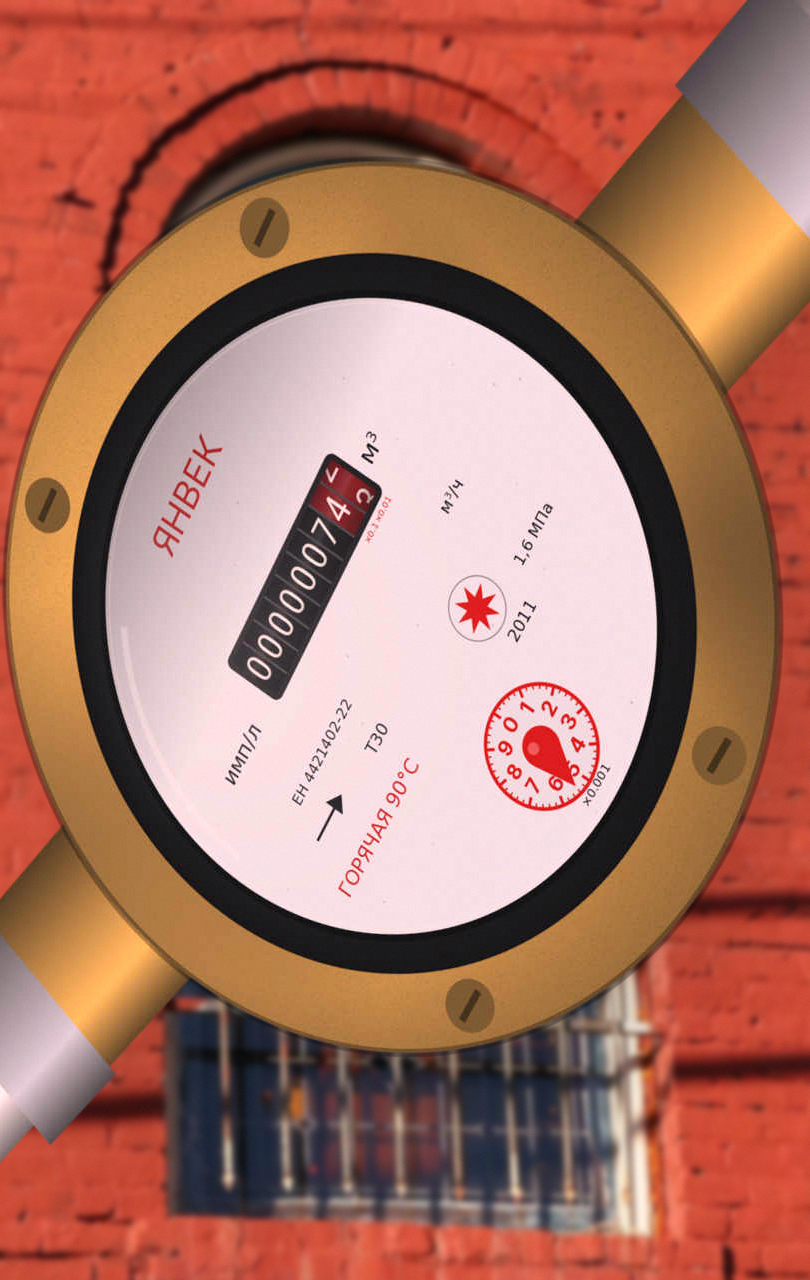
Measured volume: 7.425,m³
